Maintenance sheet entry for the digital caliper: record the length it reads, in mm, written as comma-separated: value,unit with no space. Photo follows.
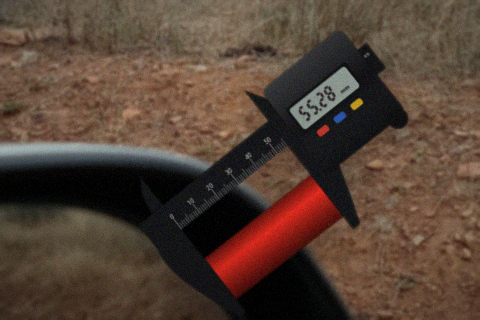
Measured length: 55.28,mm
